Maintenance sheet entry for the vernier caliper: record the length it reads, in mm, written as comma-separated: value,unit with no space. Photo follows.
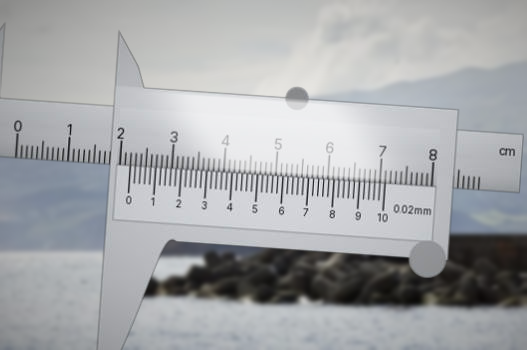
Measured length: 22.0,mm
